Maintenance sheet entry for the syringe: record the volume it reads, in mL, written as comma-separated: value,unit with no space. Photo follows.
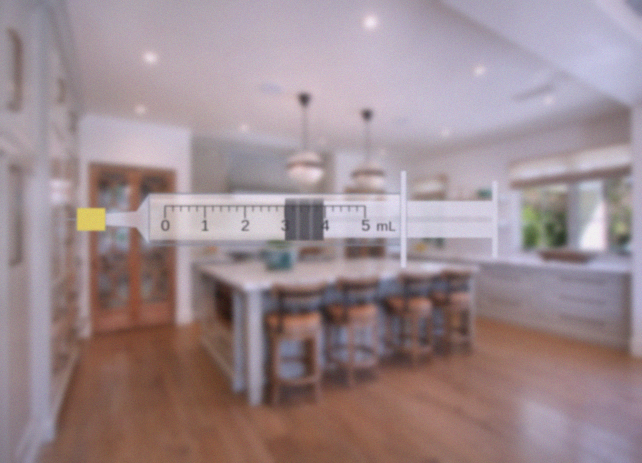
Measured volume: 3,mL
